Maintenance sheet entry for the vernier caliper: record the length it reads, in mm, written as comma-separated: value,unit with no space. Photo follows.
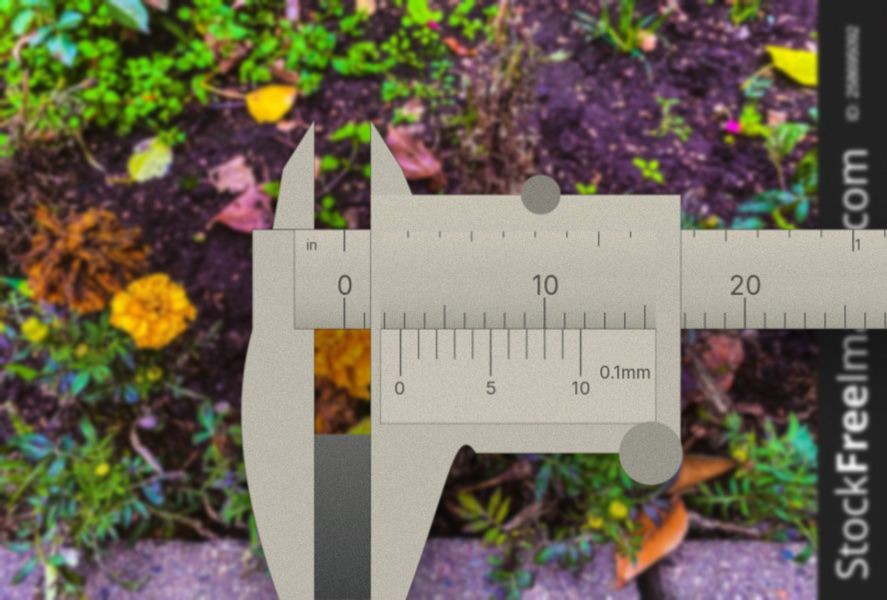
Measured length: 2.8,mm
